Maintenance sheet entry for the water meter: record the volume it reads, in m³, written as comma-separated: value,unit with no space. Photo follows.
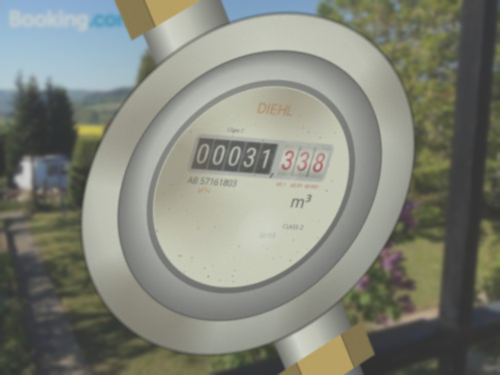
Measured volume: 31.338,m³
